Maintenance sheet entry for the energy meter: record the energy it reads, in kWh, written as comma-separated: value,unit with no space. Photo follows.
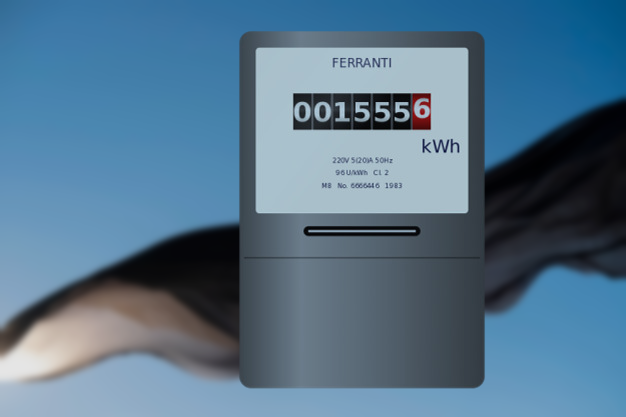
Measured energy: 1555.6,kWh
